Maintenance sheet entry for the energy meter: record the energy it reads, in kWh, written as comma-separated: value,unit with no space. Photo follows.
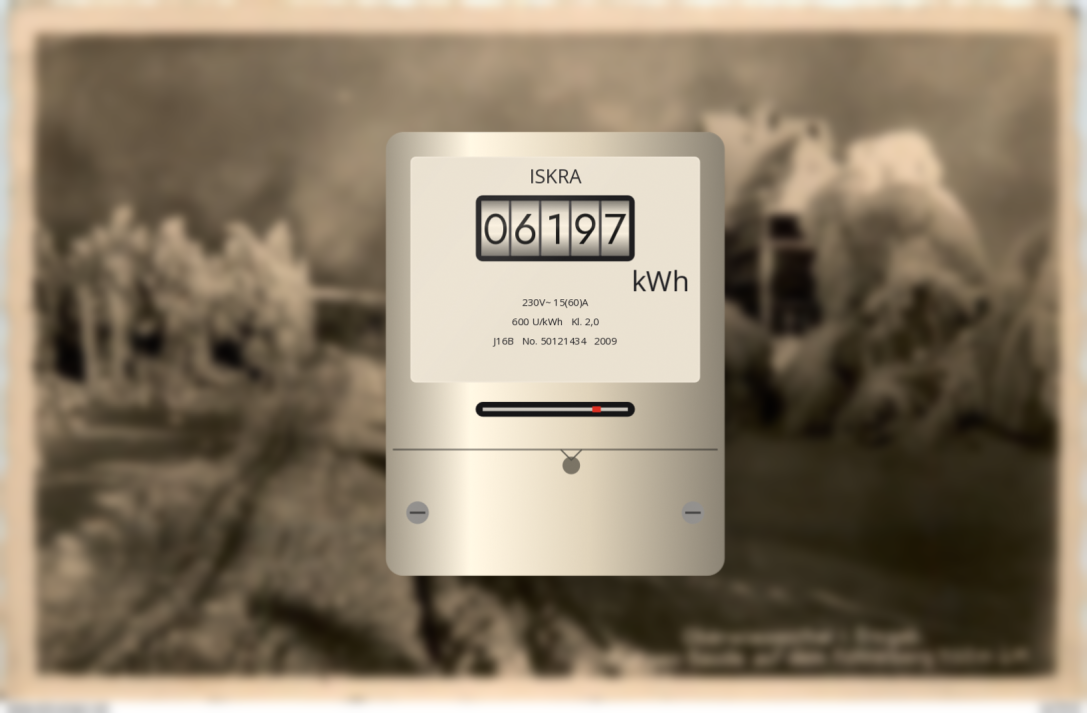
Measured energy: 6197,kWh
